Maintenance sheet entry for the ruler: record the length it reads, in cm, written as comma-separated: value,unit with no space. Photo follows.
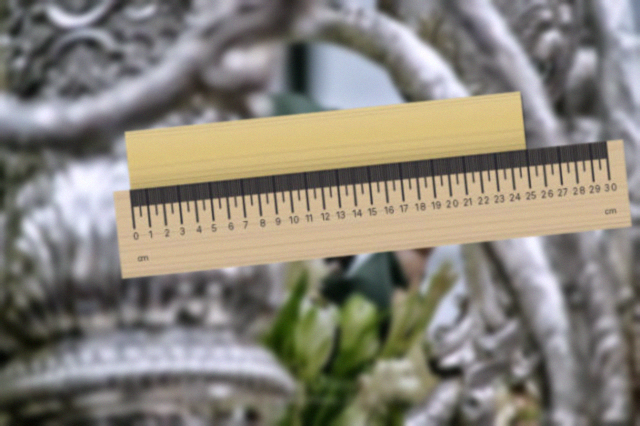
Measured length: 25,cm
